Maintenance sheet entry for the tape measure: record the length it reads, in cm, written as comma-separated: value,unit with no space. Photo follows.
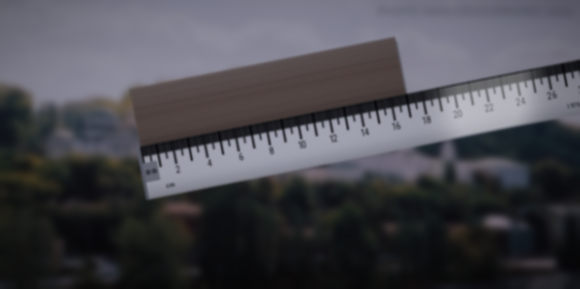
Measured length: 17,cm
